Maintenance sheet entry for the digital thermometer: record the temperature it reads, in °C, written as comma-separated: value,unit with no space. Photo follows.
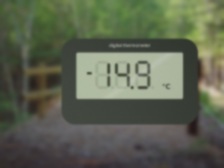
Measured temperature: -14.9,°C
